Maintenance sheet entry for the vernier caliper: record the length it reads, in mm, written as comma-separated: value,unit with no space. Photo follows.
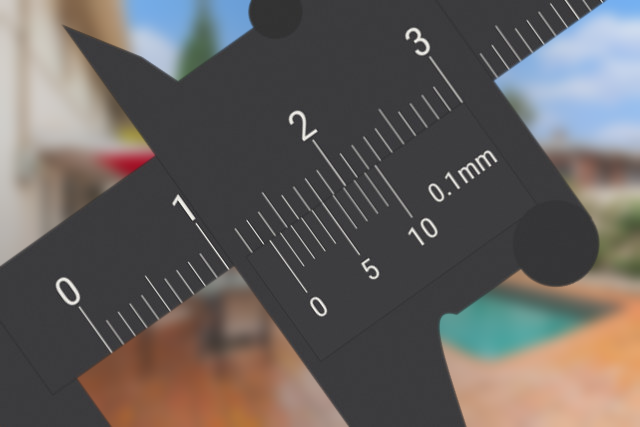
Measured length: 13.5,mm
